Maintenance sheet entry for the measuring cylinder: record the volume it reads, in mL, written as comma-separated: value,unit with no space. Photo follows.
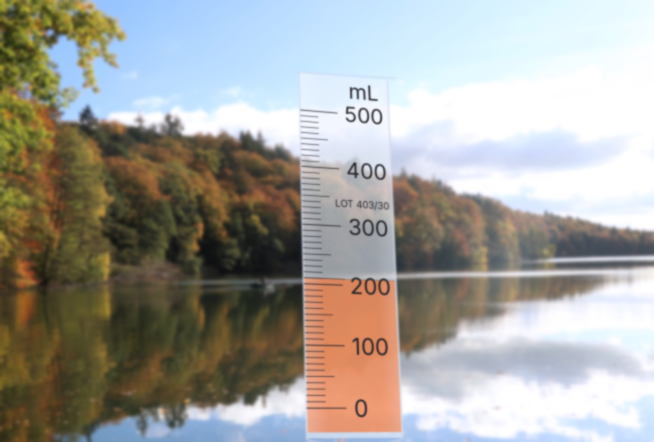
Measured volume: 210,mL
